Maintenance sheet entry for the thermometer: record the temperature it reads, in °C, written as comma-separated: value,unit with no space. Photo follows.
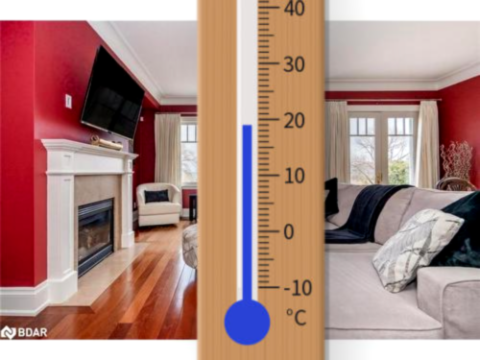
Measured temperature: 19,°C
